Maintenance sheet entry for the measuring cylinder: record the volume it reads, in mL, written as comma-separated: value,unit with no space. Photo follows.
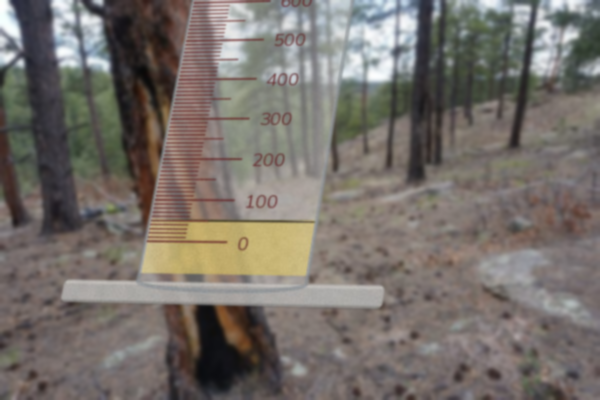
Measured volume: 50,mL
